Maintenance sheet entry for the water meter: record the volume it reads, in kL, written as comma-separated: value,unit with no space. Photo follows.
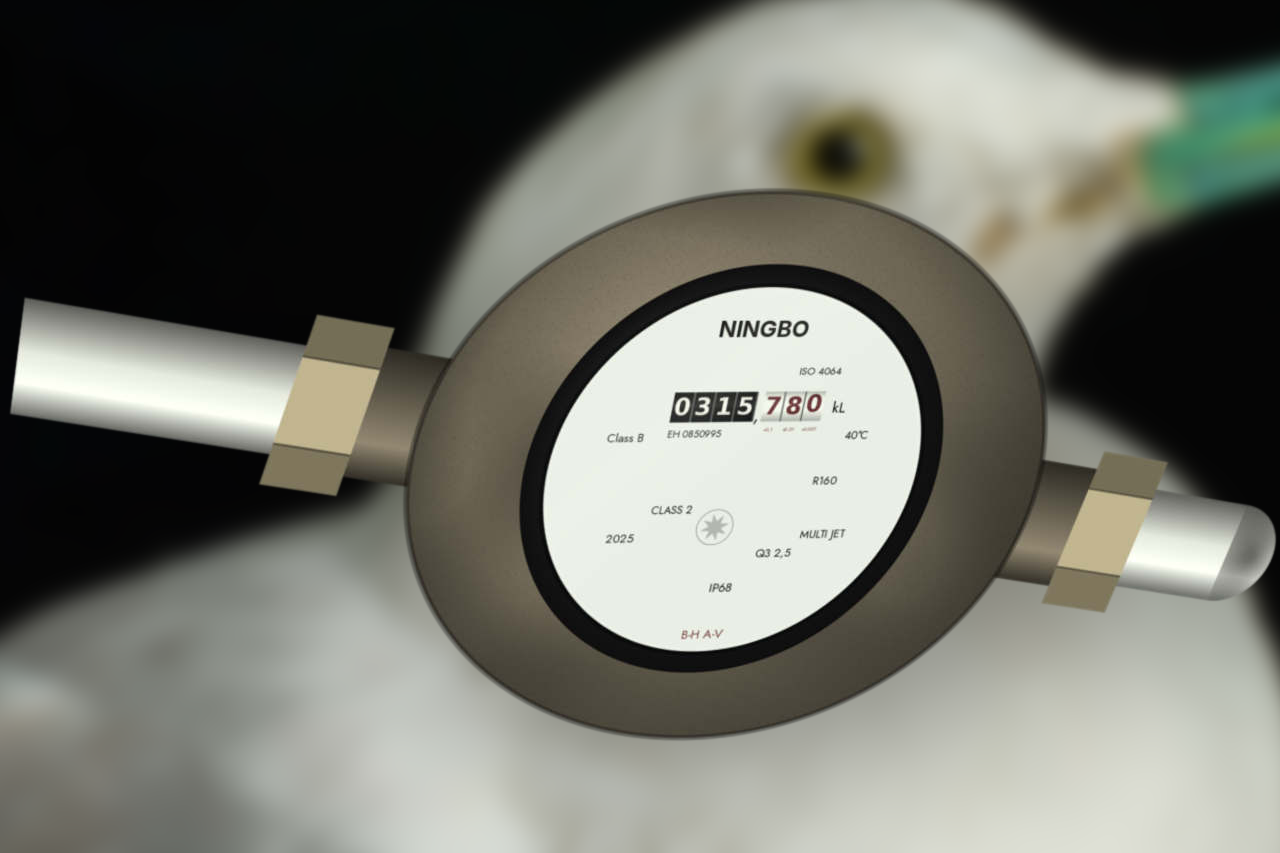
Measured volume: 315.780,kL
